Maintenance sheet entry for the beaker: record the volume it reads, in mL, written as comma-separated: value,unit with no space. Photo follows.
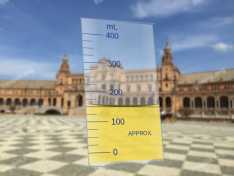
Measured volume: 150,mL
